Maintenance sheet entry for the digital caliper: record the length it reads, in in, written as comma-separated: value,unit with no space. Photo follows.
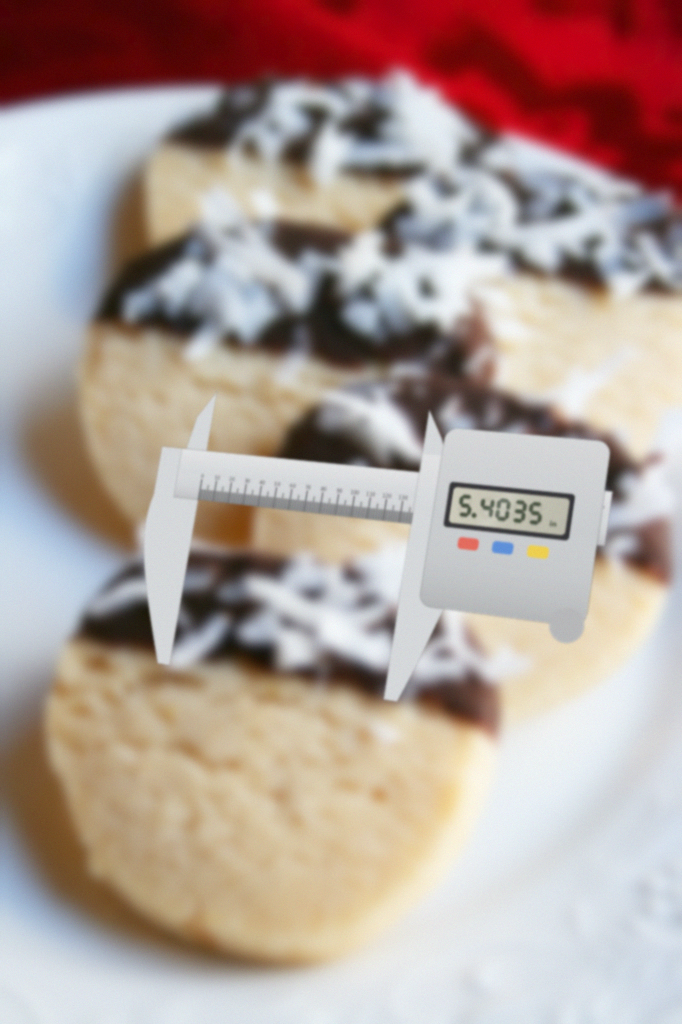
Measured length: 5.4035,in
